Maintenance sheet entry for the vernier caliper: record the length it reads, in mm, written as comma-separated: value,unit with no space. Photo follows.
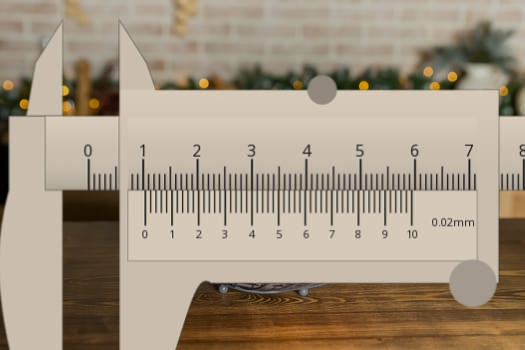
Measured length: 10.4,mm
